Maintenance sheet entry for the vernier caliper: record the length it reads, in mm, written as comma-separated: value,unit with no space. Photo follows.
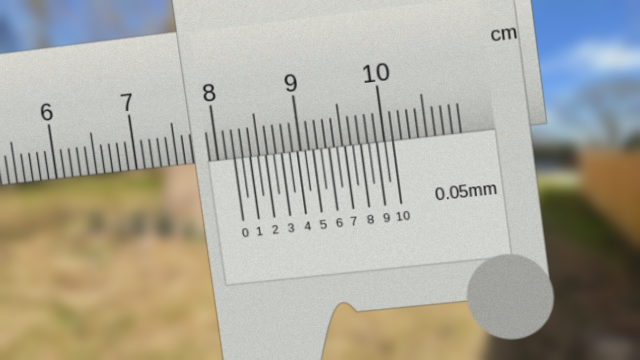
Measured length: 82.0,mm
